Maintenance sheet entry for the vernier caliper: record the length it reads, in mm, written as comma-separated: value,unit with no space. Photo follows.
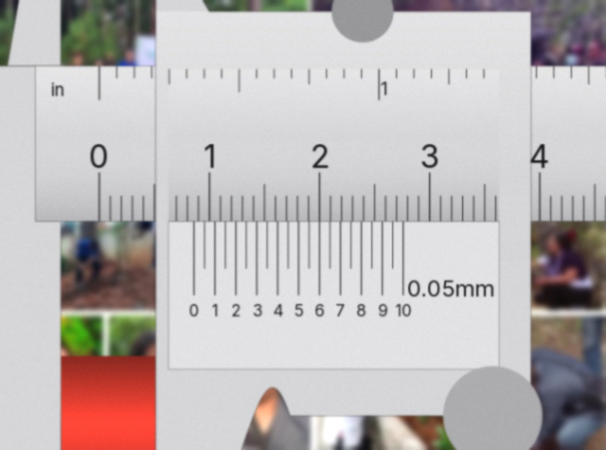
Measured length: 8.6,mm
